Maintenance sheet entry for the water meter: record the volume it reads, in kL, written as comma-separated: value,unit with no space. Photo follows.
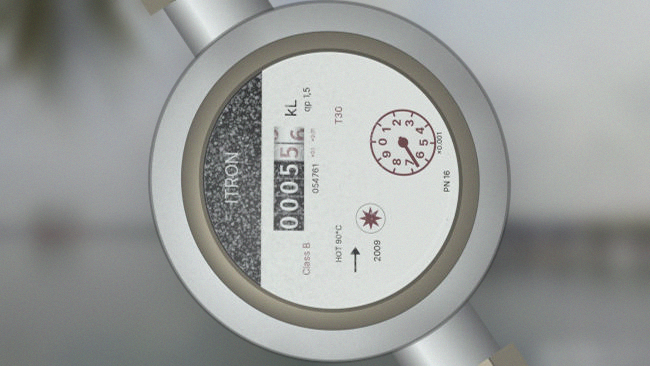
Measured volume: 5.556,kL
